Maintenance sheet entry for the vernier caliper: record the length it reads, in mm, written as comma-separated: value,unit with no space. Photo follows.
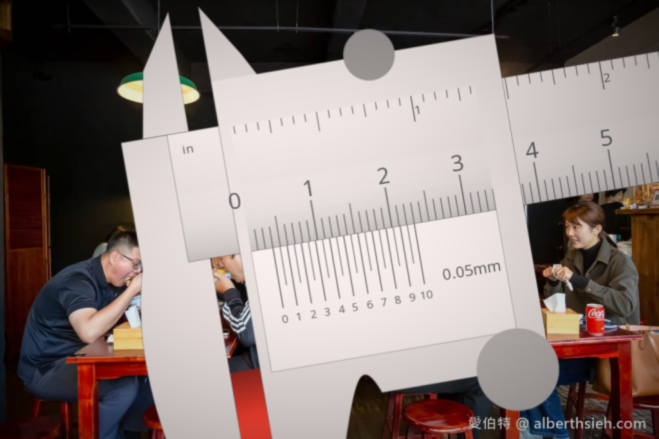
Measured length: 4.0,mm
